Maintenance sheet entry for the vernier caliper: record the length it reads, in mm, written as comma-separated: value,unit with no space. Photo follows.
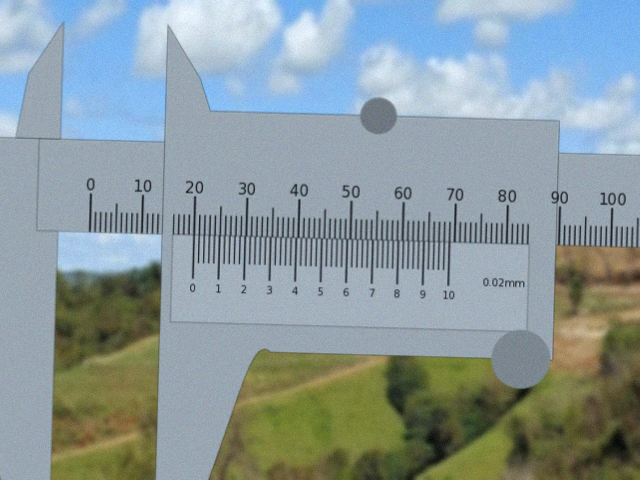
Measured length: 20.0,mm
